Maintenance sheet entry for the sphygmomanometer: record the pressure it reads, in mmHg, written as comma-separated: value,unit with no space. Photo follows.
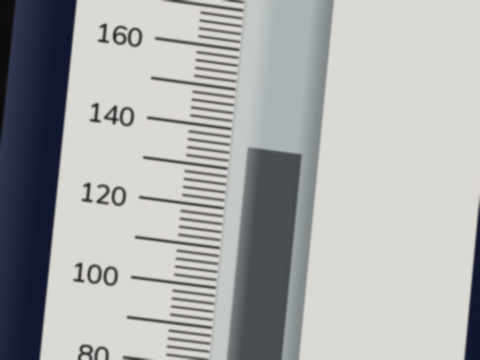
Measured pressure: 136,mmHg
